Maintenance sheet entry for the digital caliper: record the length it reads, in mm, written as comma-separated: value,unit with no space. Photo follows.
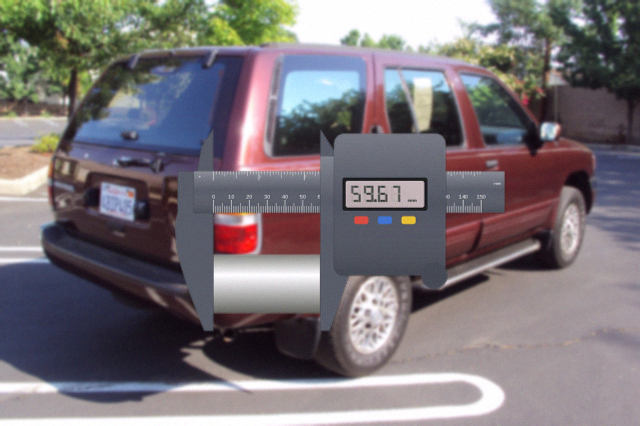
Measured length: 59.67,mm
